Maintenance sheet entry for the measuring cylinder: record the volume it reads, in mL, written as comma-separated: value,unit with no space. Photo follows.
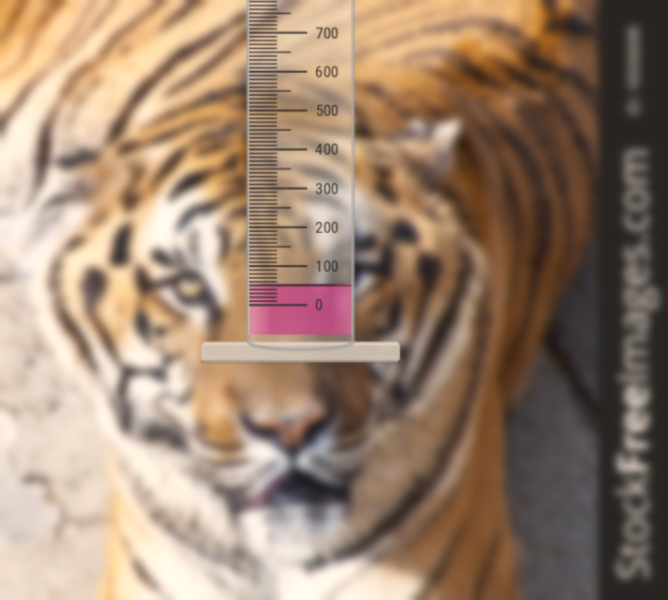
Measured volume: 50,mL
